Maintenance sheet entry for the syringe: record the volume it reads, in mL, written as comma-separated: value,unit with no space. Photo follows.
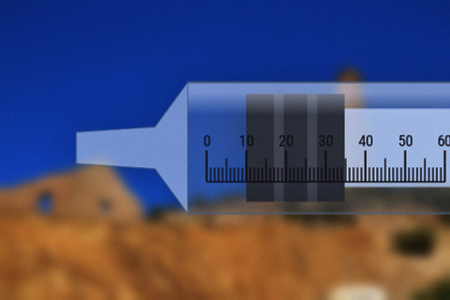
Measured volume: 10,mL
